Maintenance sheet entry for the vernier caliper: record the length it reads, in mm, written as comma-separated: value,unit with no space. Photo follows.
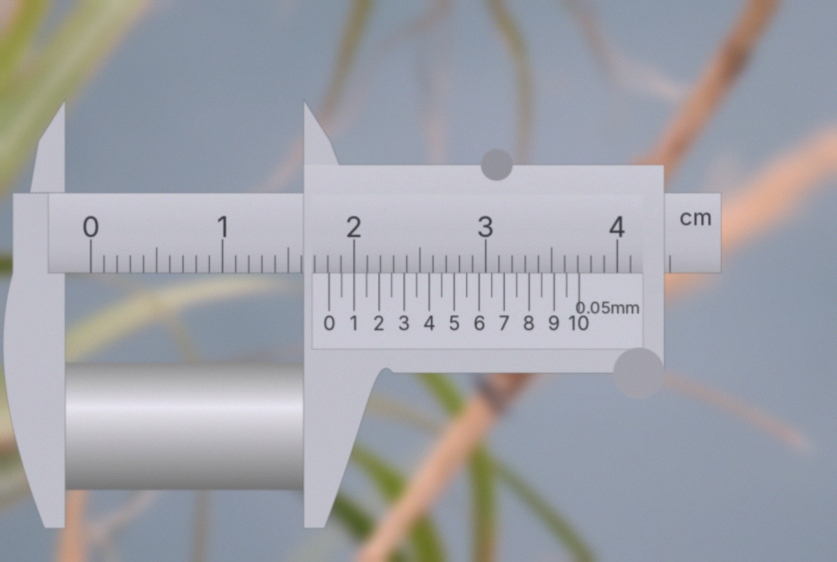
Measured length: 18.1,mm
